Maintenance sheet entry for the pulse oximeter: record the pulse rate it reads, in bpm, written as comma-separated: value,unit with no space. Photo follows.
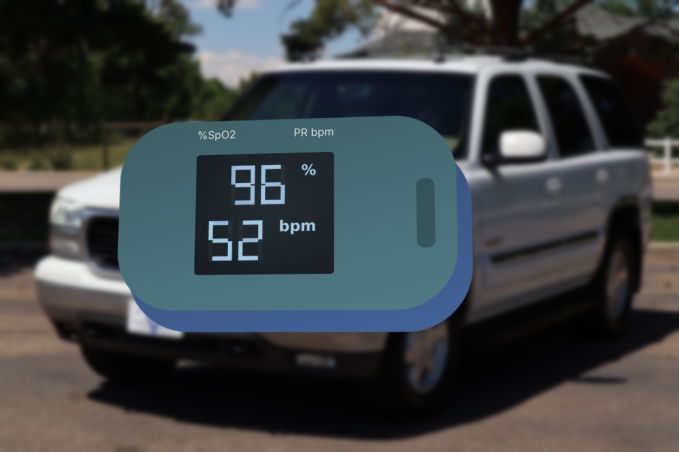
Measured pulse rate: 52,bpm
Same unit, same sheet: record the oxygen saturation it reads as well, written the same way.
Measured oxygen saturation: 96,%
